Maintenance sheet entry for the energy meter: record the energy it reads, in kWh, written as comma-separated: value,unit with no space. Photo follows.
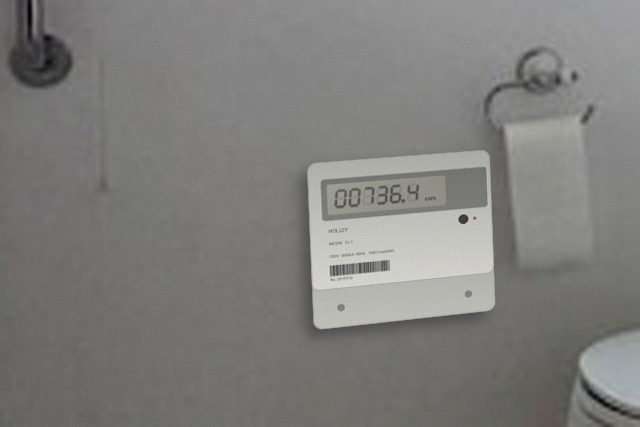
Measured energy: 736.4,kWh
